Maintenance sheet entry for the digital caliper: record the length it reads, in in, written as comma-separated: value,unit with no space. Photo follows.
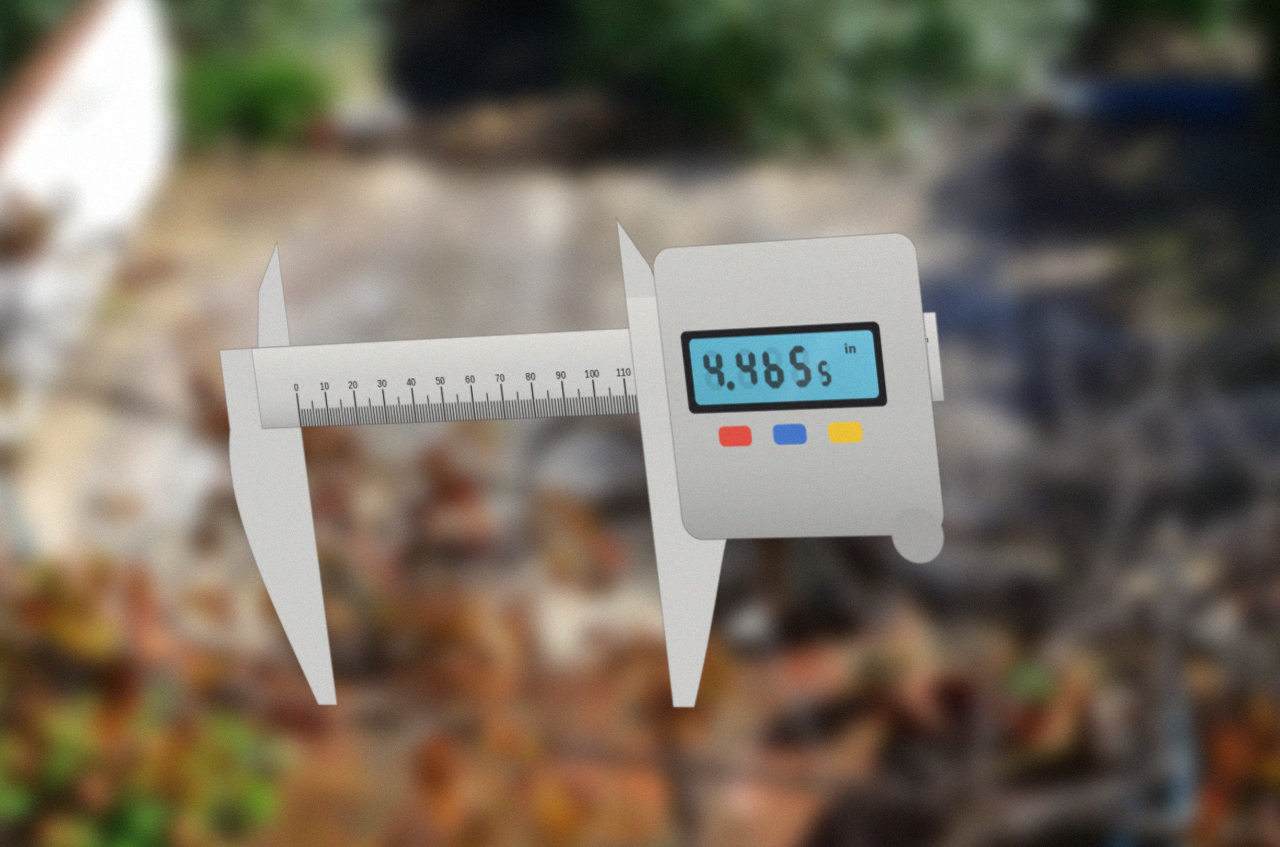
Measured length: 4.4655,in
